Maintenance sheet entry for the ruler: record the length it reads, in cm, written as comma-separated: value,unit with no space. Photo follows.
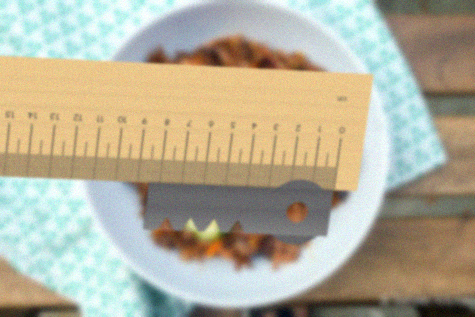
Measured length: 8.5,cm
